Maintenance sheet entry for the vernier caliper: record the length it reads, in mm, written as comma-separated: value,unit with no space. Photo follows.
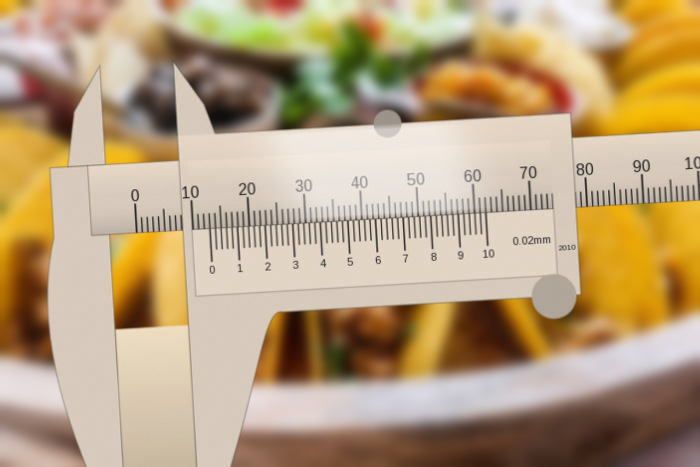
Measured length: 13.0,mm
